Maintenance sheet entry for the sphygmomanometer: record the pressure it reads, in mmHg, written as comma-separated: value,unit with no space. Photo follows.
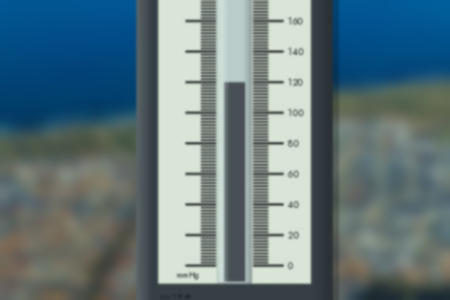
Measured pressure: 120,mmHg
